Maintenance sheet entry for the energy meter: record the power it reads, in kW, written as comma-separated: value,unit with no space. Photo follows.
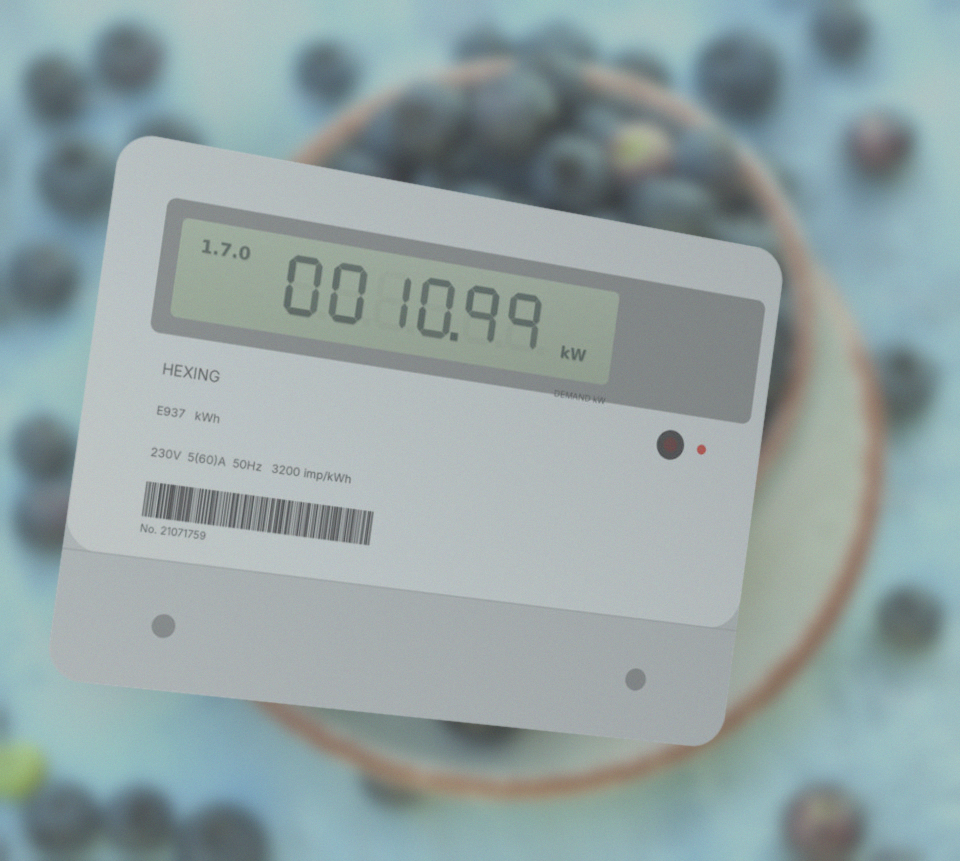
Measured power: 10.99,kW
